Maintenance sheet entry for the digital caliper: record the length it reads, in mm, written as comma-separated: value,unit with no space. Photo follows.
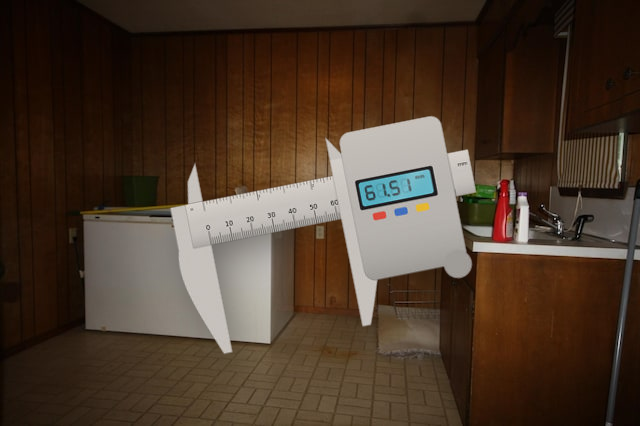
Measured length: 61.51,mm
